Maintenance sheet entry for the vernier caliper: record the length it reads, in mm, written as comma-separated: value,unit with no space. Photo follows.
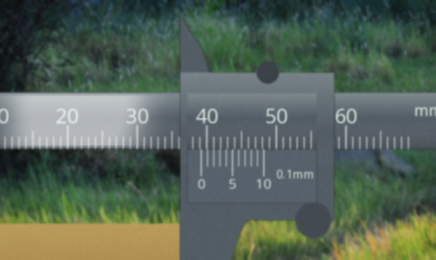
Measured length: 39.2,mm
